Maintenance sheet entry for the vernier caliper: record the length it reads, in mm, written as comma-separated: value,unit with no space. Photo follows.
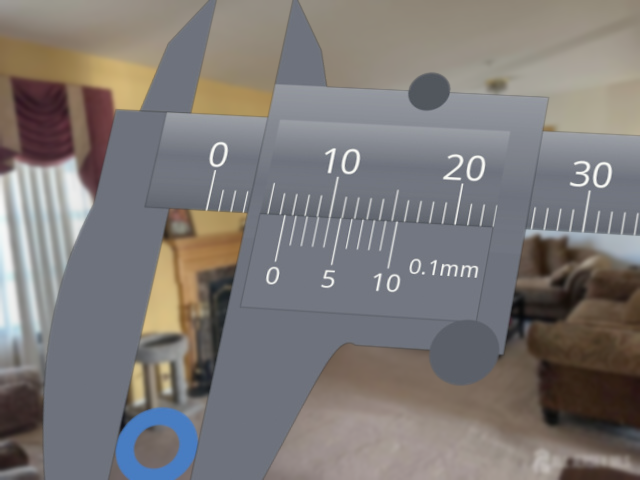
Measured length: 6.4,mm
